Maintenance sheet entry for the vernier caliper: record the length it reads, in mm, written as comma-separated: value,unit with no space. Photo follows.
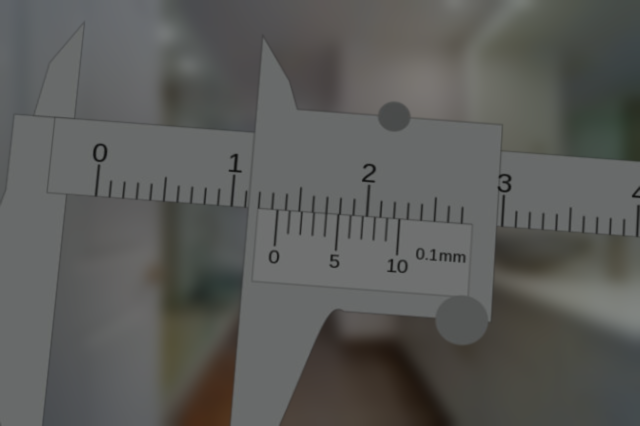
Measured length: 13.4,mm
